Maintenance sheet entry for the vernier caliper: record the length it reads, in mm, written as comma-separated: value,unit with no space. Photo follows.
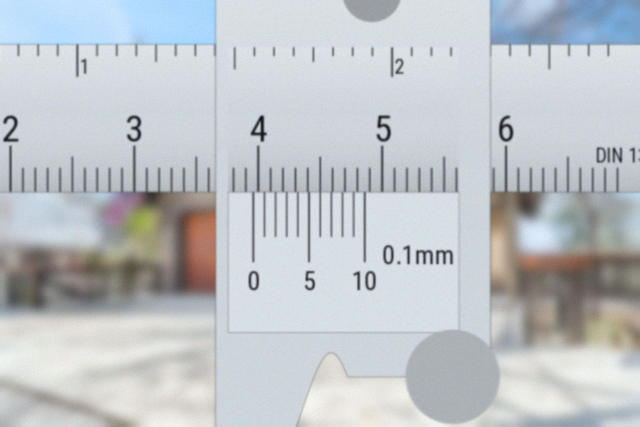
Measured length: 39.6,mm
